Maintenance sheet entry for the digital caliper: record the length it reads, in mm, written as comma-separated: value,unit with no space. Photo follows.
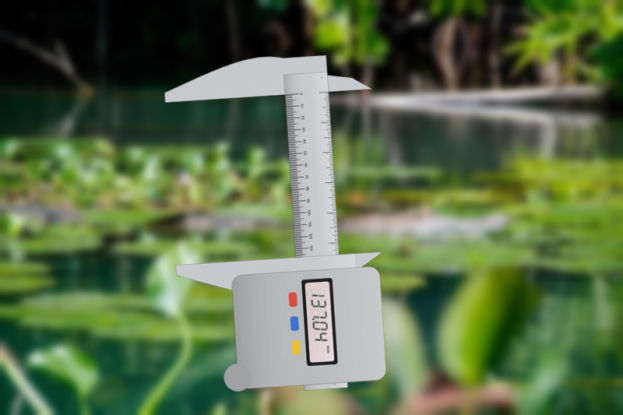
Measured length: 137.04,mm
